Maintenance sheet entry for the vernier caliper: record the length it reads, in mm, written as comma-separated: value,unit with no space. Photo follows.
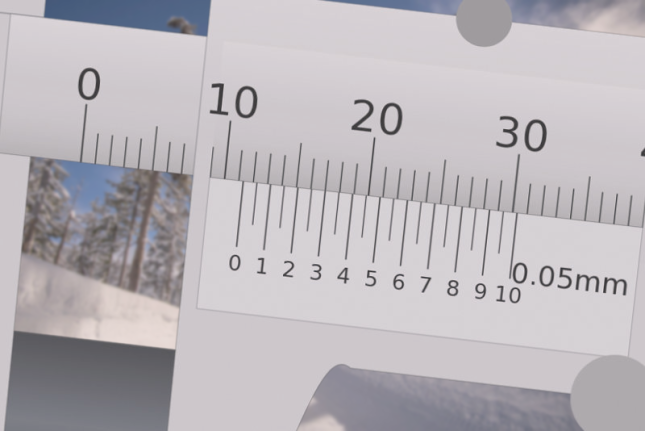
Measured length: 11.3,mm
